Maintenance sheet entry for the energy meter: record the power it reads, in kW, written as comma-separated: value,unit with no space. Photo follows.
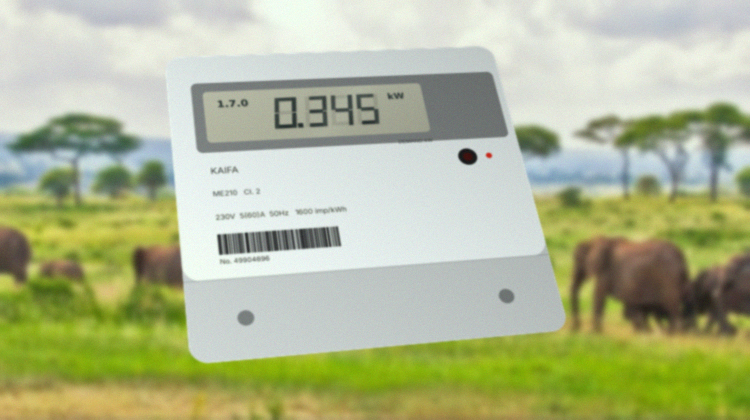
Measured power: 0.345,kW
